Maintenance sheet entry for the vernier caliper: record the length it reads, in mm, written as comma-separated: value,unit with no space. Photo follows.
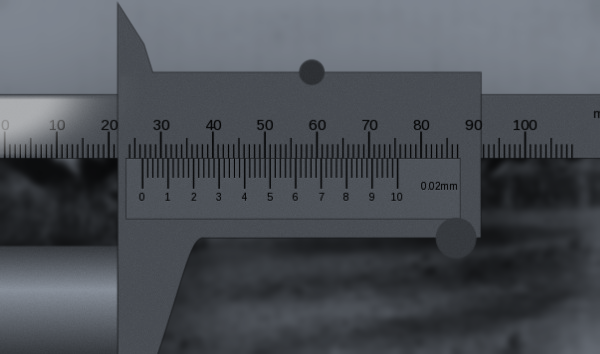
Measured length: 26.5,mm
